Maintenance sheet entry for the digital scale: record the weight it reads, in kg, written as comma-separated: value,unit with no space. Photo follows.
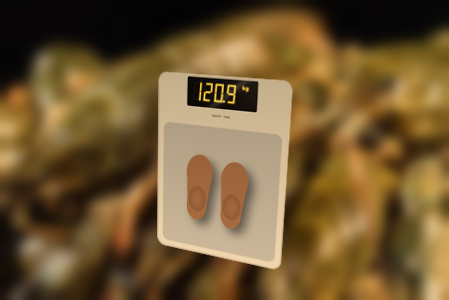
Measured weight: 120.9,kg
